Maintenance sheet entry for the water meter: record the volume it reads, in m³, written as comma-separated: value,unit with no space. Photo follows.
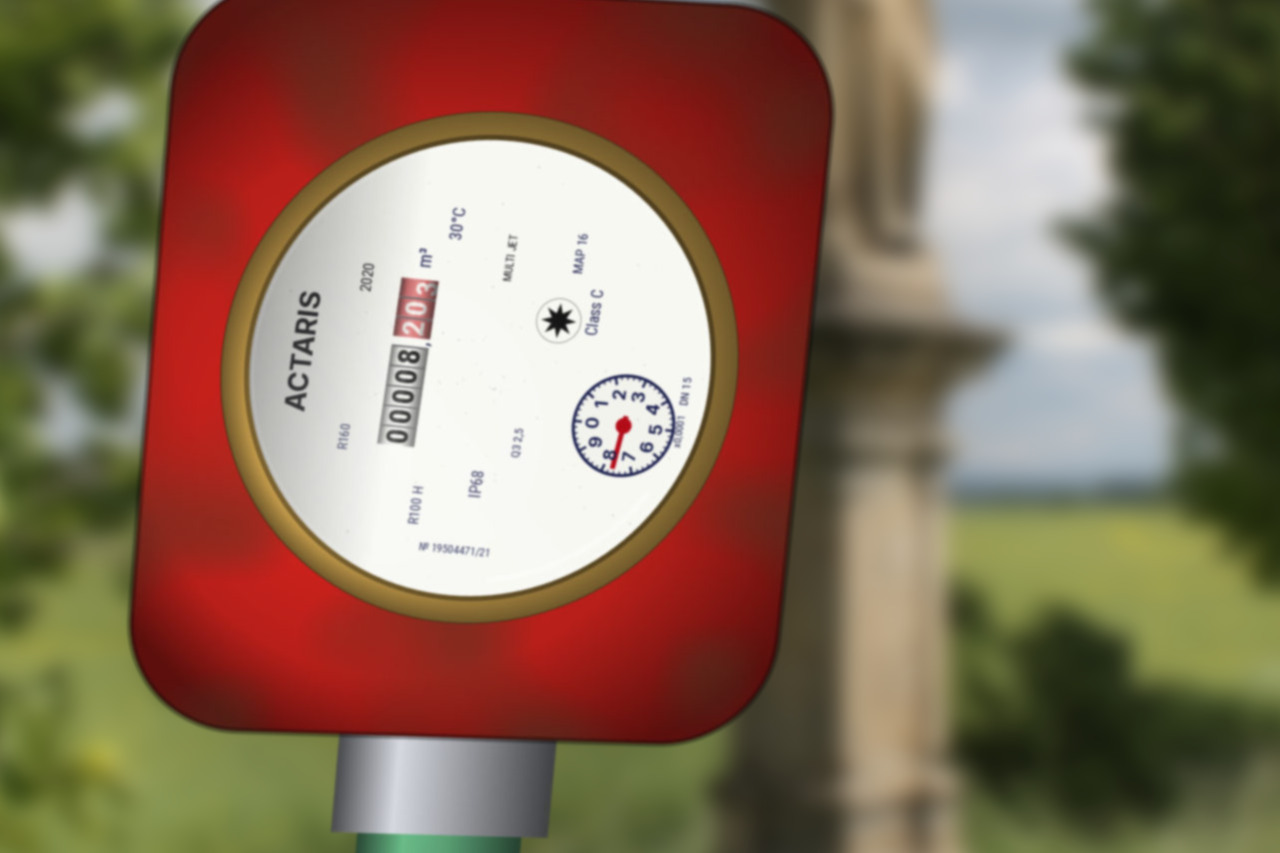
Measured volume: 8.2027,m³
